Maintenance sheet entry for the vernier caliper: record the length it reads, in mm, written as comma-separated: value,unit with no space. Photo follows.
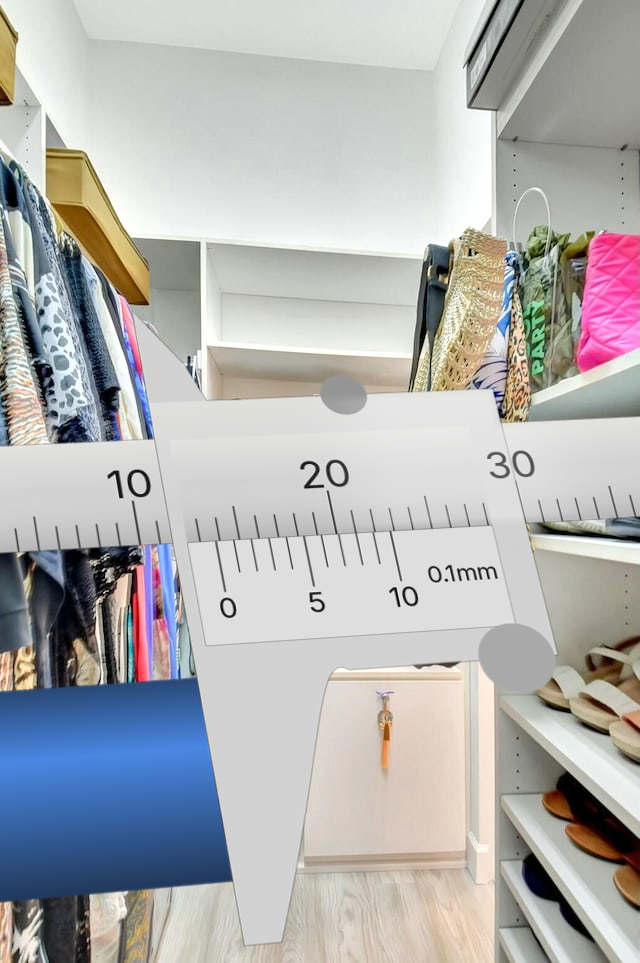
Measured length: 13.8,mm
